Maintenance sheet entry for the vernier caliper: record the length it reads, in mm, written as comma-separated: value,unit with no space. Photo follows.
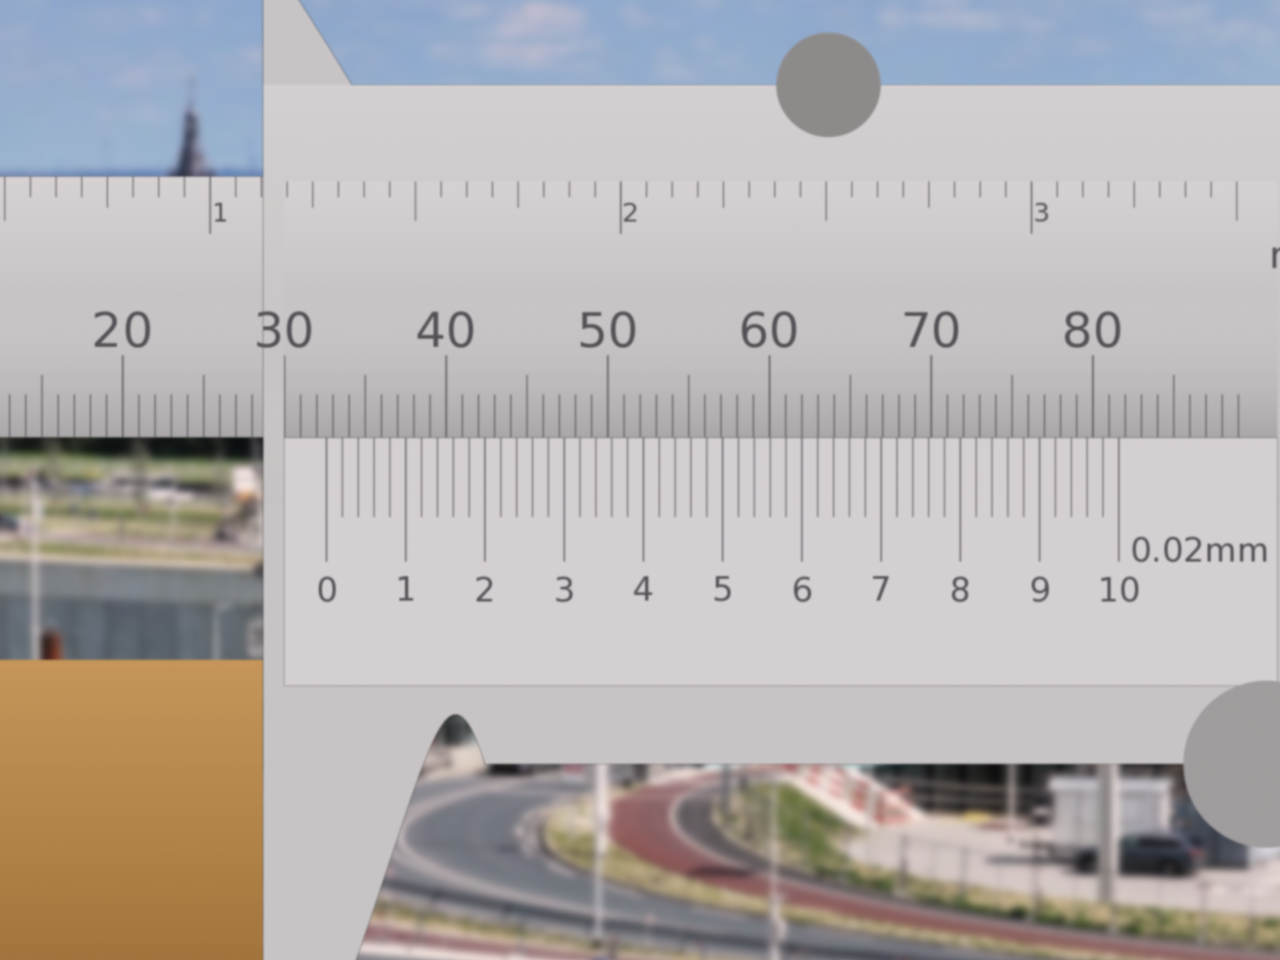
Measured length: 32.6,mm
